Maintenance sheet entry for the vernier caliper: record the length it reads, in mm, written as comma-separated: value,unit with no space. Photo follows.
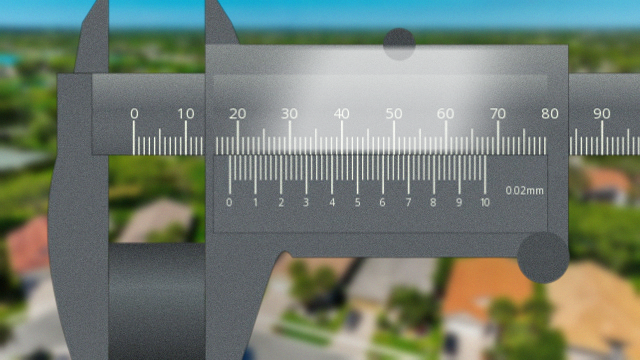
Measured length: 18.5,mm
